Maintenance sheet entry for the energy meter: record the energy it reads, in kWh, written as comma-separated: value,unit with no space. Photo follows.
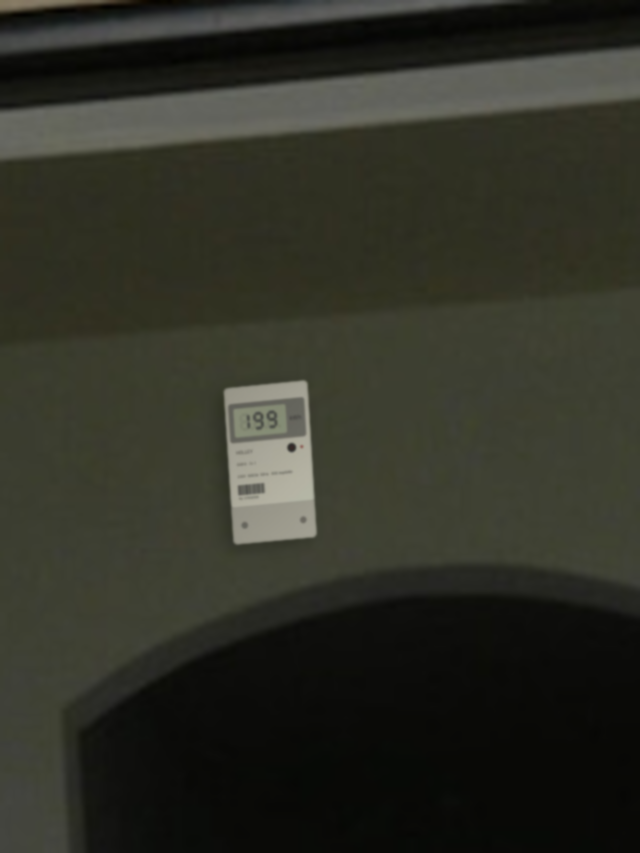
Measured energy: 199,kWh
